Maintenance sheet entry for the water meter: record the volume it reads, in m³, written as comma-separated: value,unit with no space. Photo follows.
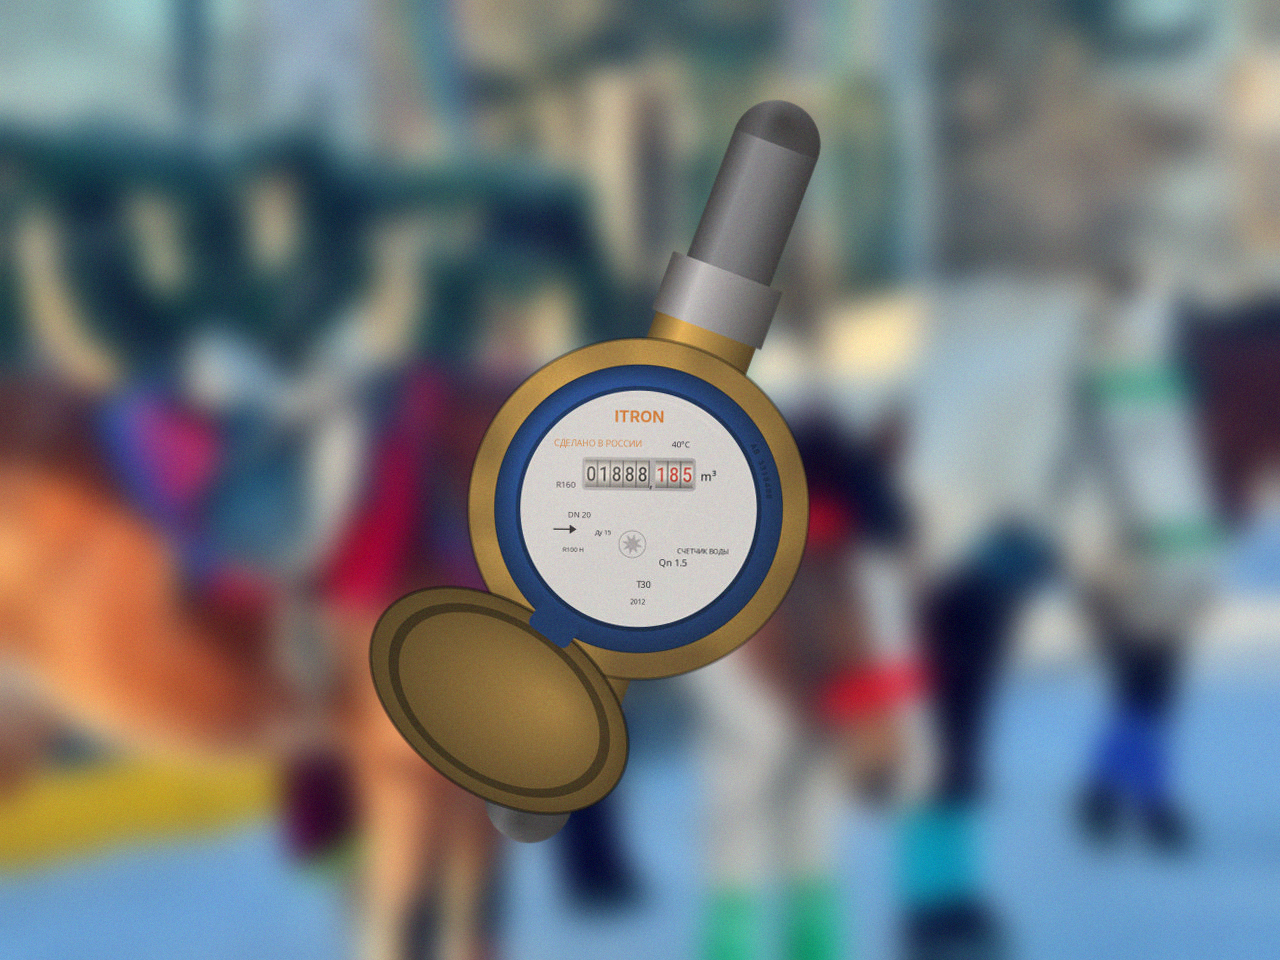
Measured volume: 1888.185,m³
